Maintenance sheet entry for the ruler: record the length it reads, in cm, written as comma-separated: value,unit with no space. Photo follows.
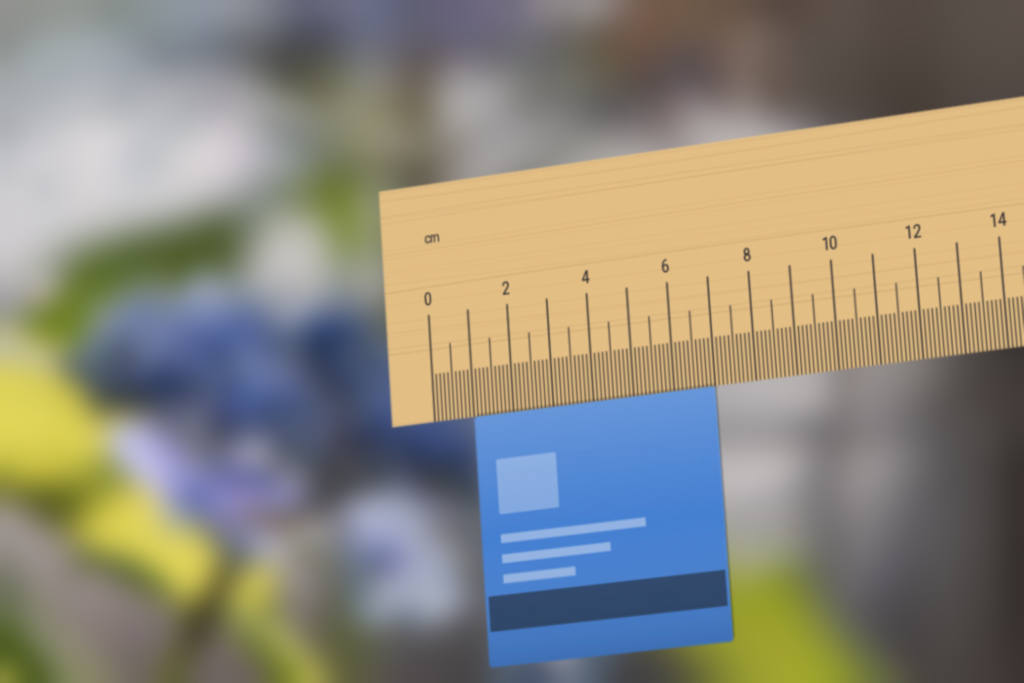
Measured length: 6,cm
